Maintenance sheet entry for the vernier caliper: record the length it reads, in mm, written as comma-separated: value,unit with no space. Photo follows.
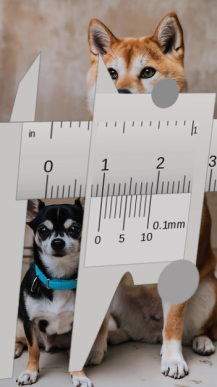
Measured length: 10.0,mm
